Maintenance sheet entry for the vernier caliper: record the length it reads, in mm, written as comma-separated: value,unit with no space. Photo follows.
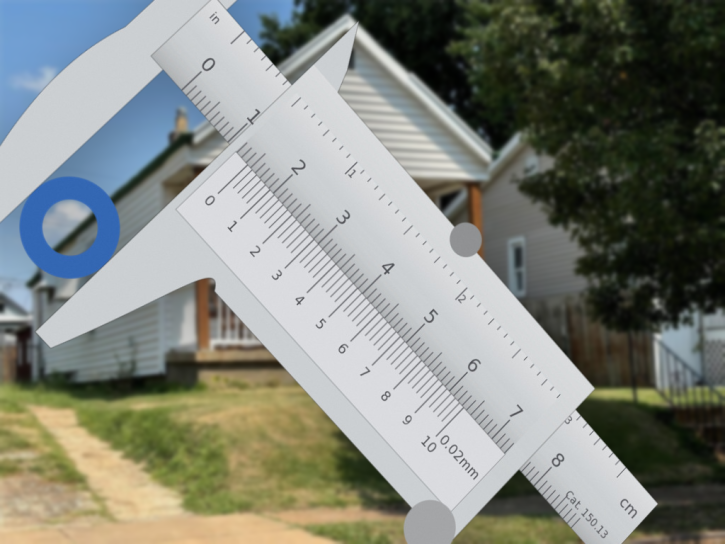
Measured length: 14.4,mm
